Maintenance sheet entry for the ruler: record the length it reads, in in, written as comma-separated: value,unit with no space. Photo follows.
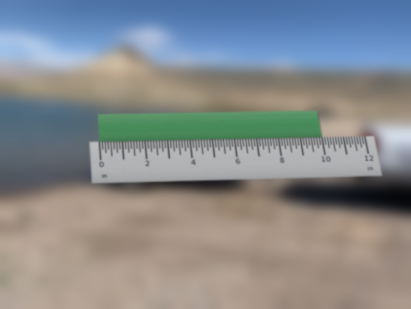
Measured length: 10,in
